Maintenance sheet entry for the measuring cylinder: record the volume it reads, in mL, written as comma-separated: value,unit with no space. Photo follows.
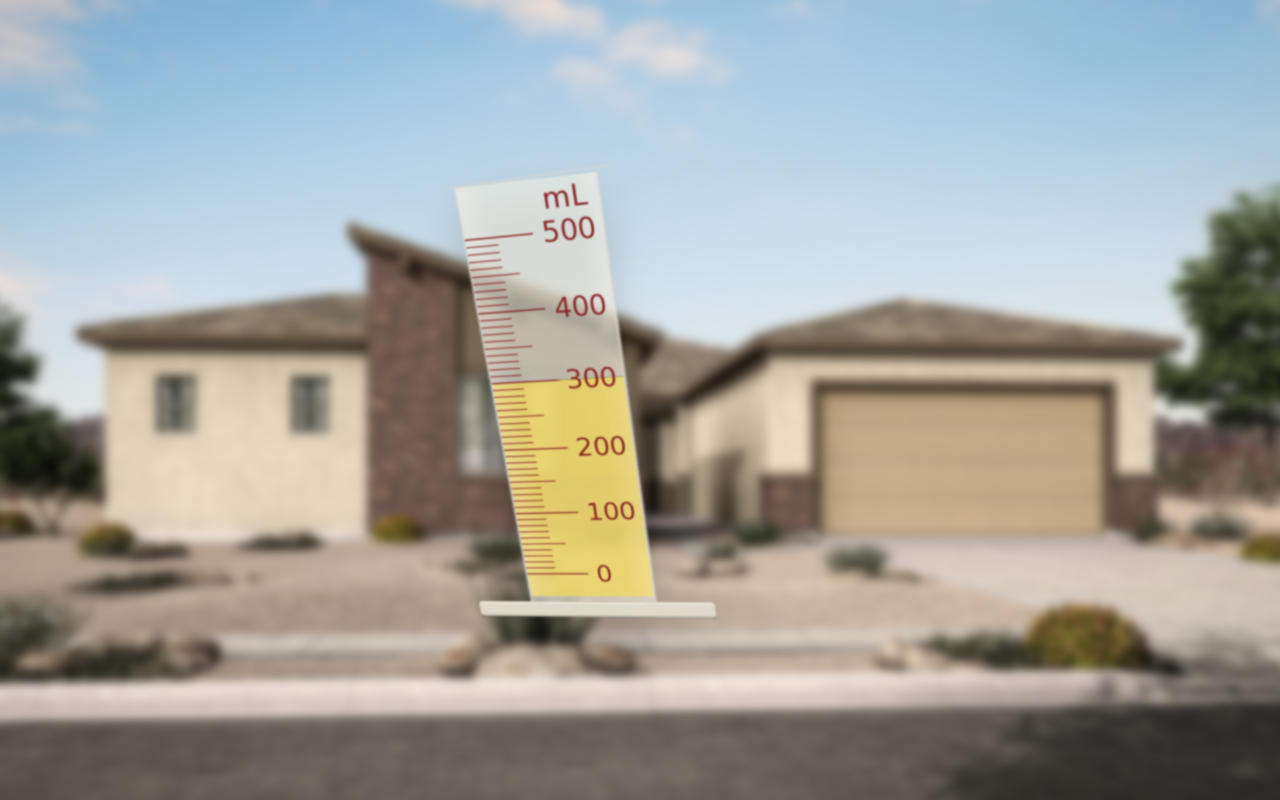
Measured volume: 300,mL
